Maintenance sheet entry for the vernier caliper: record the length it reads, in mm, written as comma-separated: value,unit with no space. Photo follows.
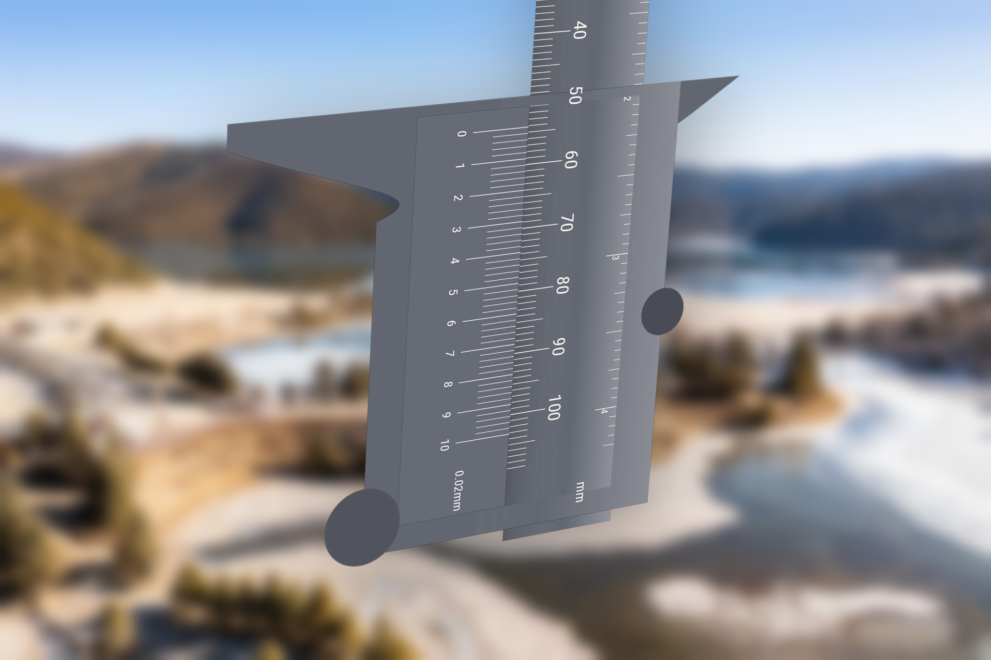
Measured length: 54.2,mm
